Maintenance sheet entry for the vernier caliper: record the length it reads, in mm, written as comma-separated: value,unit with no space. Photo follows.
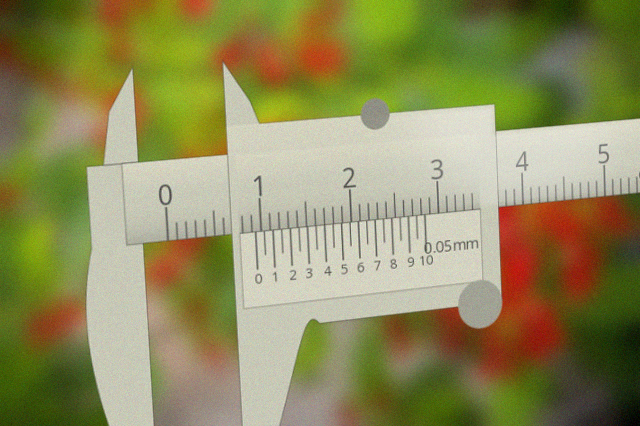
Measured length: 9.4,mm
